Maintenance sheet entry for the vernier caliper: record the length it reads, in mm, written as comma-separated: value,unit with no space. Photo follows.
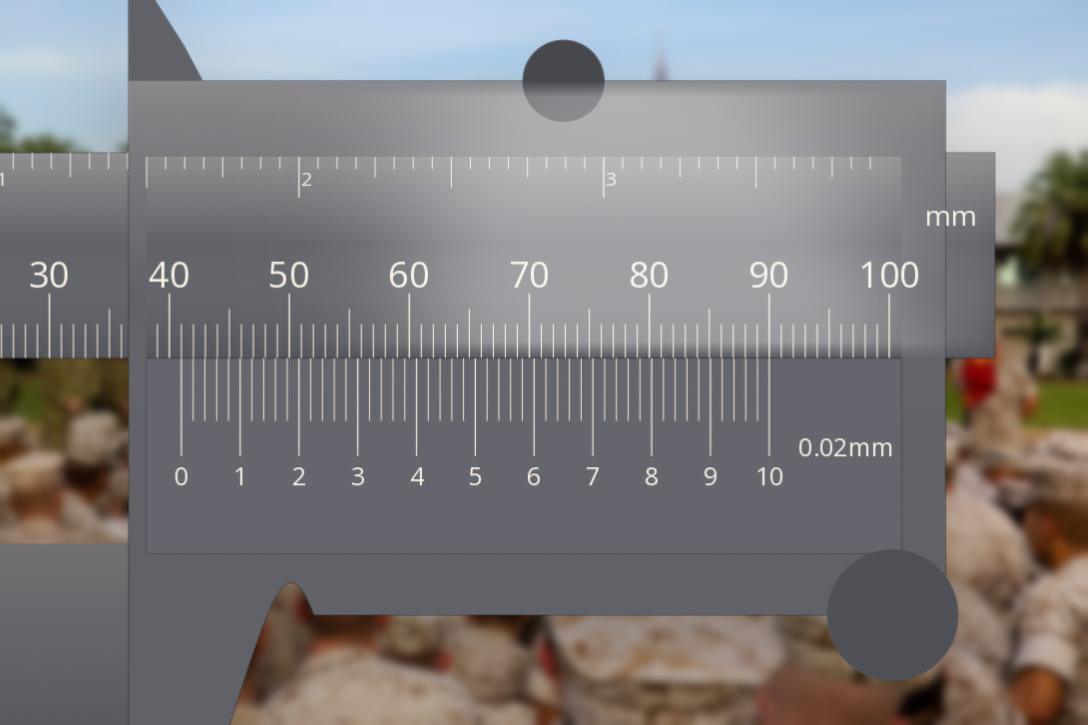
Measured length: 41.0,mm
